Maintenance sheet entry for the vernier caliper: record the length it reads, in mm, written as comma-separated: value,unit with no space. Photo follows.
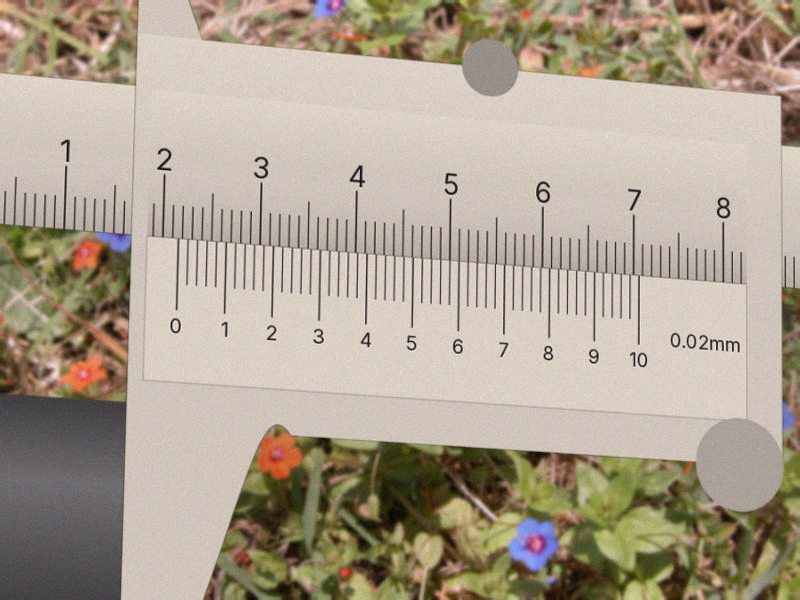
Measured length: 21.6,mm
